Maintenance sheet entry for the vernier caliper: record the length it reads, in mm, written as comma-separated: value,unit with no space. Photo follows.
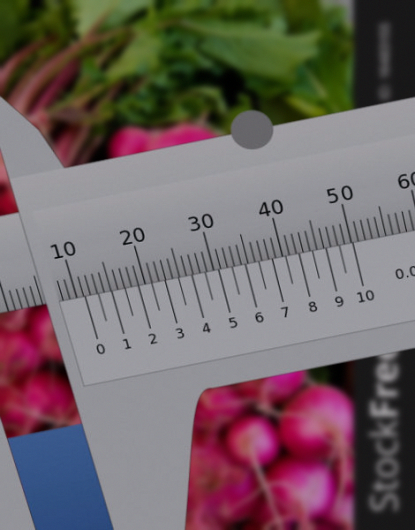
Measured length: 11.2,mm
